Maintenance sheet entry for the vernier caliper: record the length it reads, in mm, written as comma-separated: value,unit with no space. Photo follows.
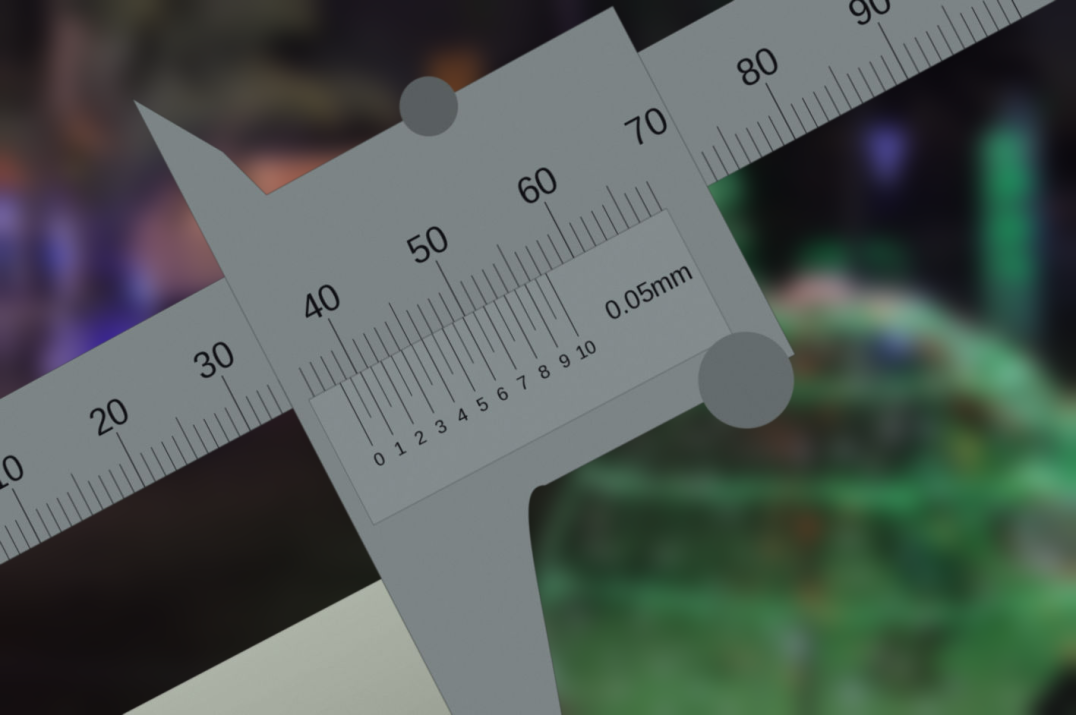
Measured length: 38.4,mm
